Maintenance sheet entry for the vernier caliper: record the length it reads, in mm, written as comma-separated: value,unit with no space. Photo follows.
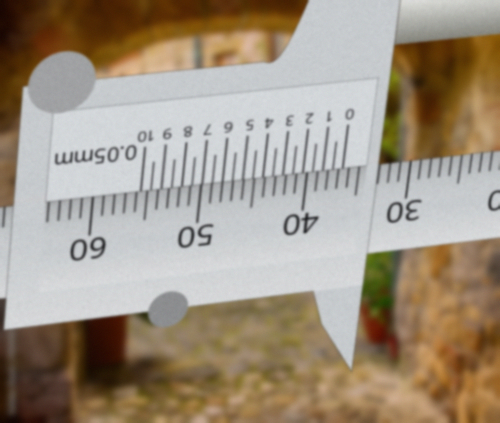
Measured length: 36.6,mm
